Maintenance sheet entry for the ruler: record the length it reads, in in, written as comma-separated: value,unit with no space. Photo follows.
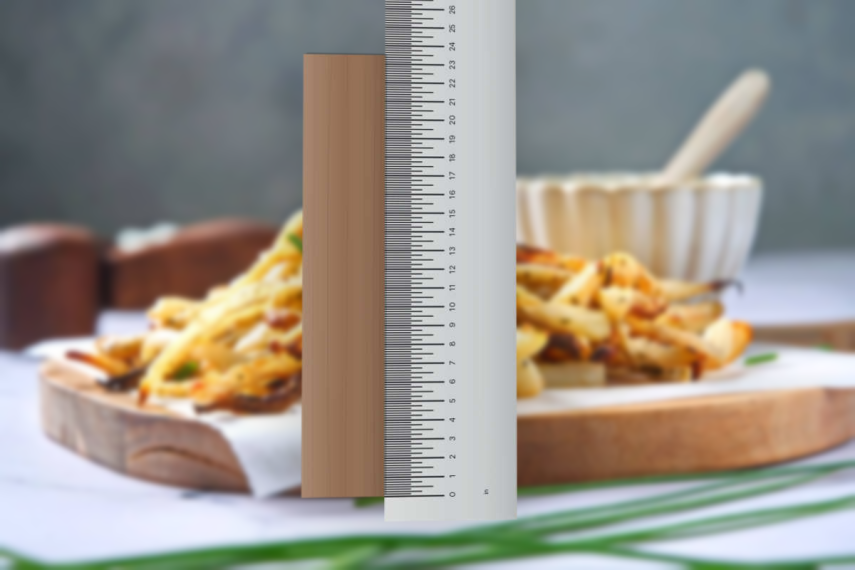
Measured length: 23.5,in
